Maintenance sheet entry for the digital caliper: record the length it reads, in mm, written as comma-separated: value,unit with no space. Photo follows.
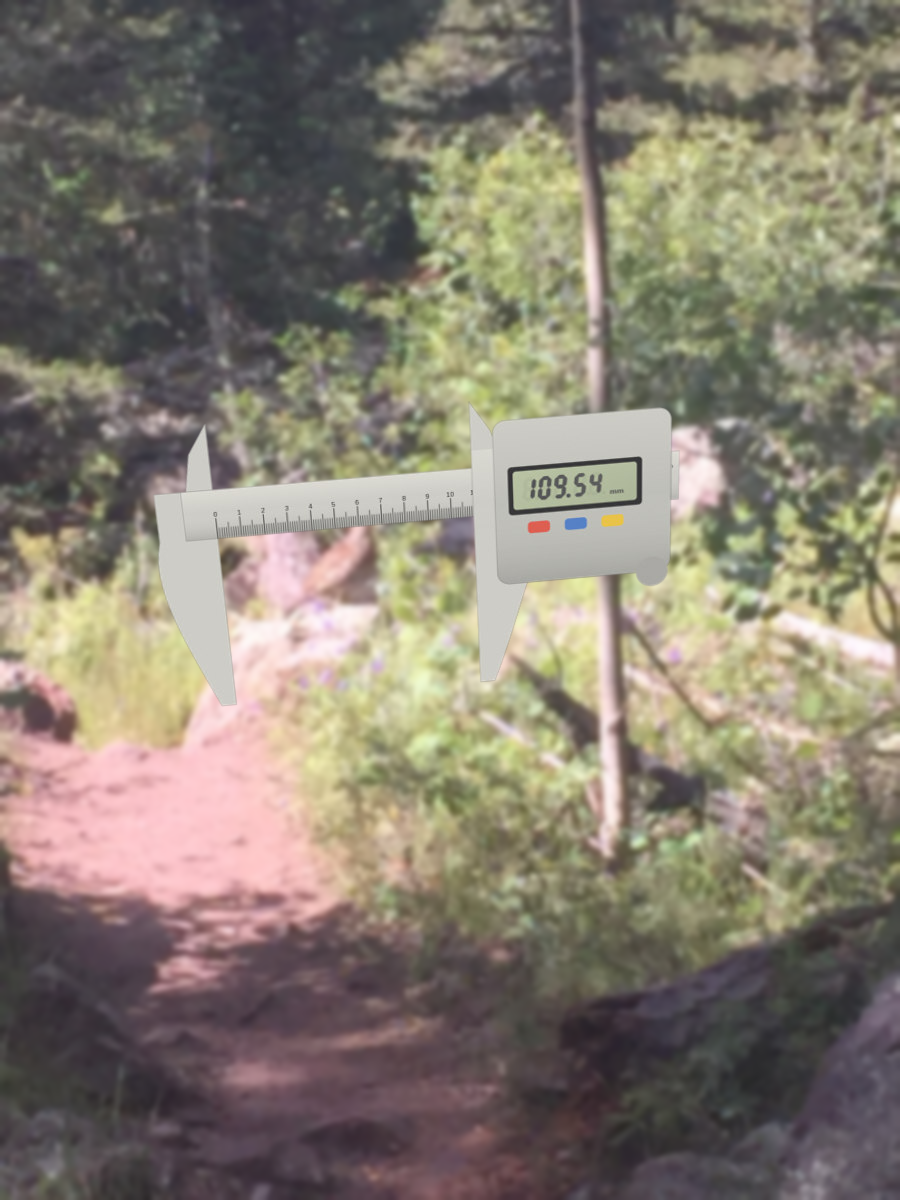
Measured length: 109.54,mm
